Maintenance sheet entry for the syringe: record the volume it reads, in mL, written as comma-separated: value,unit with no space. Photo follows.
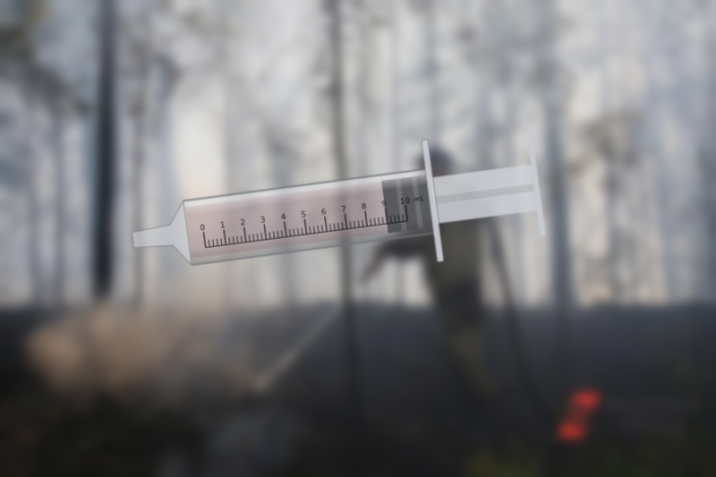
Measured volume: 9,mL
